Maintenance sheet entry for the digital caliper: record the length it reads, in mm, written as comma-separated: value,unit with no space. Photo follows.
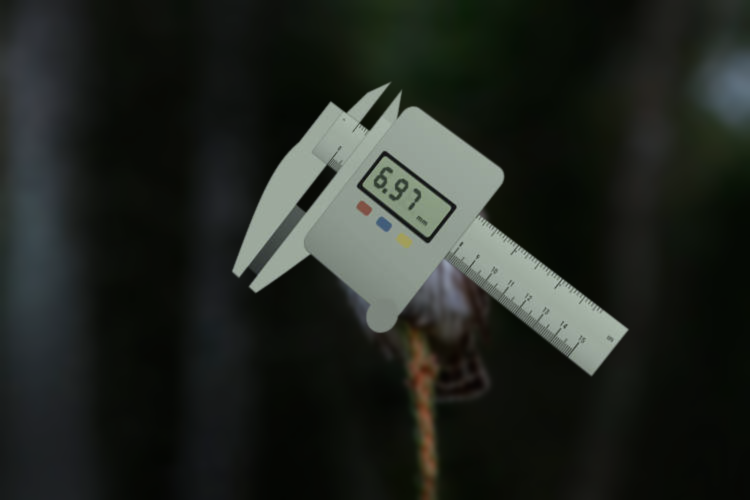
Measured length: 6.97,mm
